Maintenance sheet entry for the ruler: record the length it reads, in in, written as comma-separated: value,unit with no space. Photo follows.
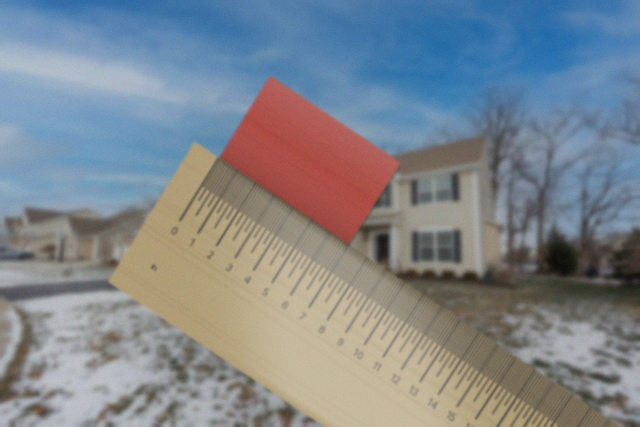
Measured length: 7,in
